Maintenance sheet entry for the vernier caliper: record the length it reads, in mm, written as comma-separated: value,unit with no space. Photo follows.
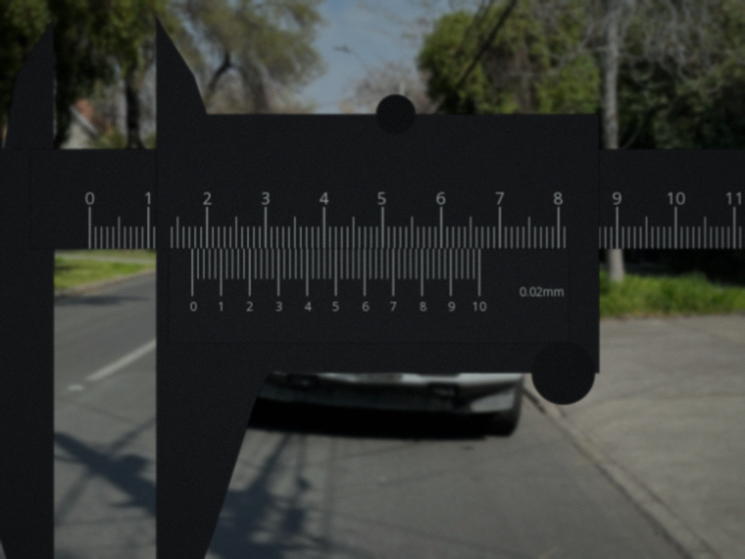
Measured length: 17.5,mm
